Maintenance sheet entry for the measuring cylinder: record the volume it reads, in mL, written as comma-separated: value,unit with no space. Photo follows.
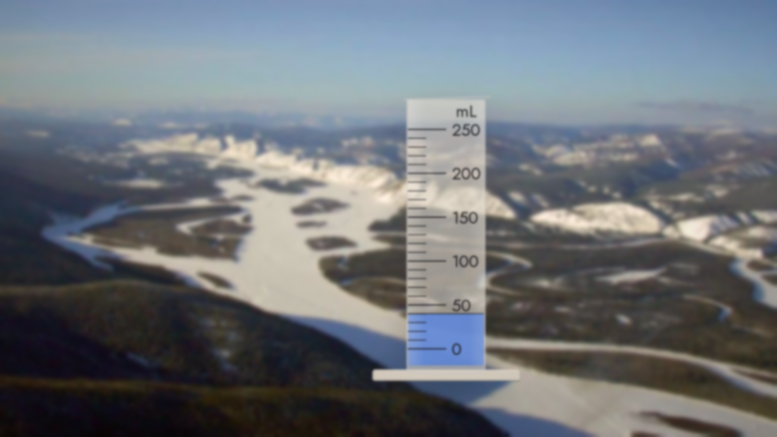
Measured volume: 40,mL
